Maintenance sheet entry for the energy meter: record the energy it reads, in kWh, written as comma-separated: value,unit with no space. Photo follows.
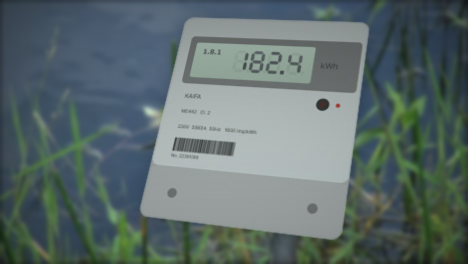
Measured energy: 182.4,kWh
